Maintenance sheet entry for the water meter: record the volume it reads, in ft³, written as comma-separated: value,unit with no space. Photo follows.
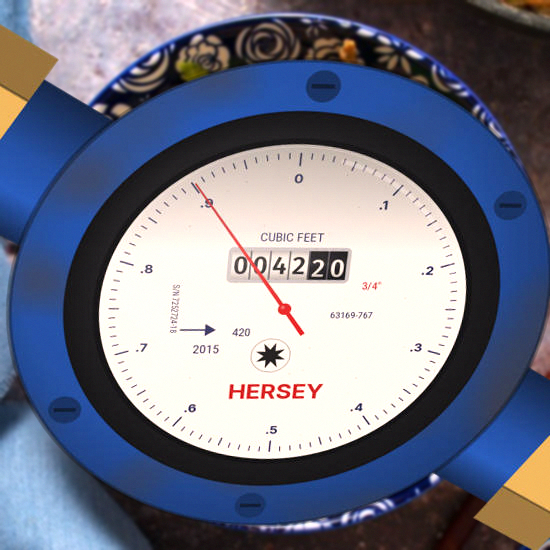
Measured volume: 4219.90,ft³
